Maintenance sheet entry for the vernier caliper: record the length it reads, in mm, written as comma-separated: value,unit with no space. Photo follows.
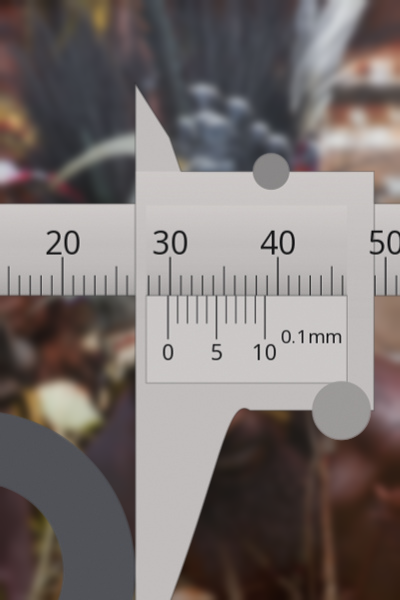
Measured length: 29.8,mm
